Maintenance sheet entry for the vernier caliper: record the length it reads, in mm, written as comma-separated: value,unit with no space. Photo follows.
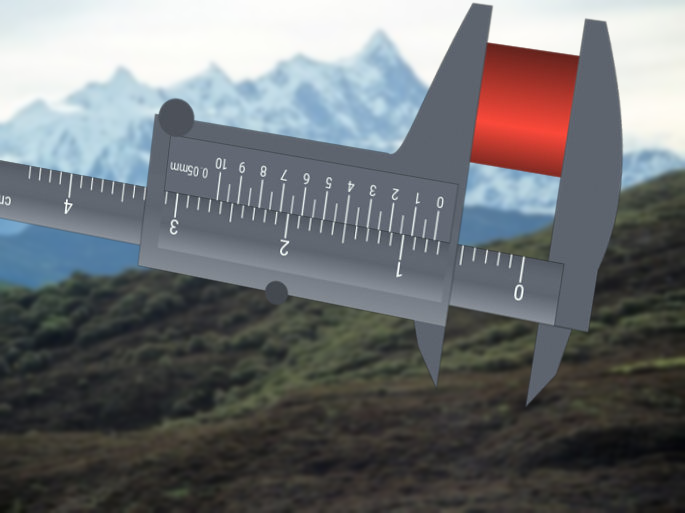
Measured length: 7.4,mm
